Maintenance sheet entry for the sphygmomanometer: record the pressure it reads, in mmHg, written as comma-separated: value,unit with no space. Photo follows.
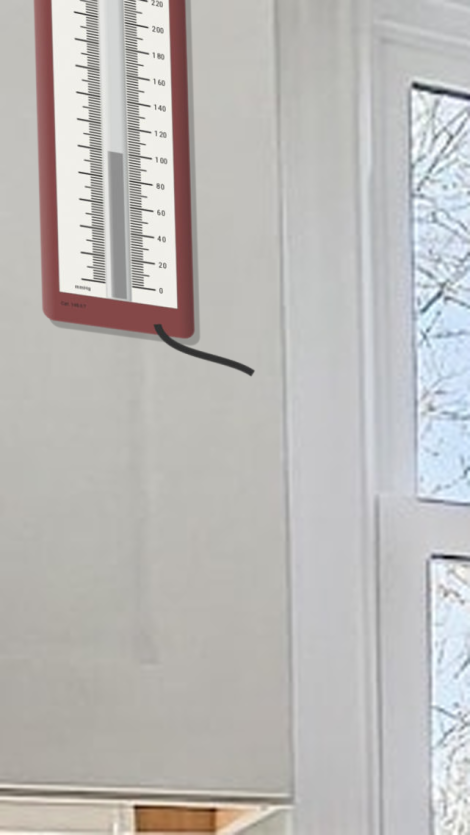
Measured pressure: 100,mmHg
